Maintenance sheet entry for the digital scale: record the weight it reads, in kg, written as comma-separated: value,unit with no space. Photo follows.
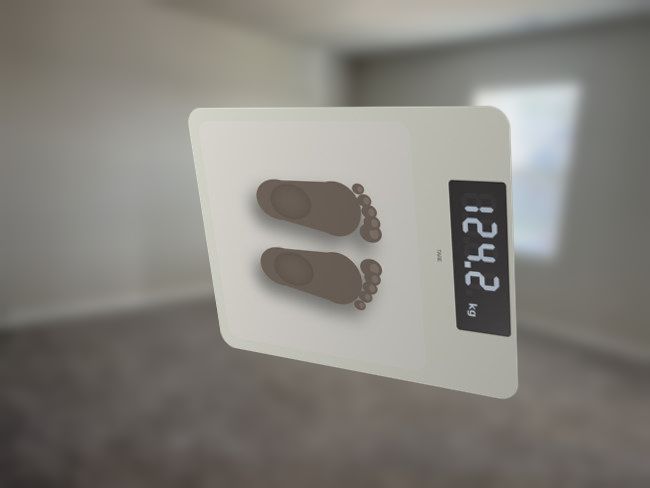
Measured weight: 124.2,kg
